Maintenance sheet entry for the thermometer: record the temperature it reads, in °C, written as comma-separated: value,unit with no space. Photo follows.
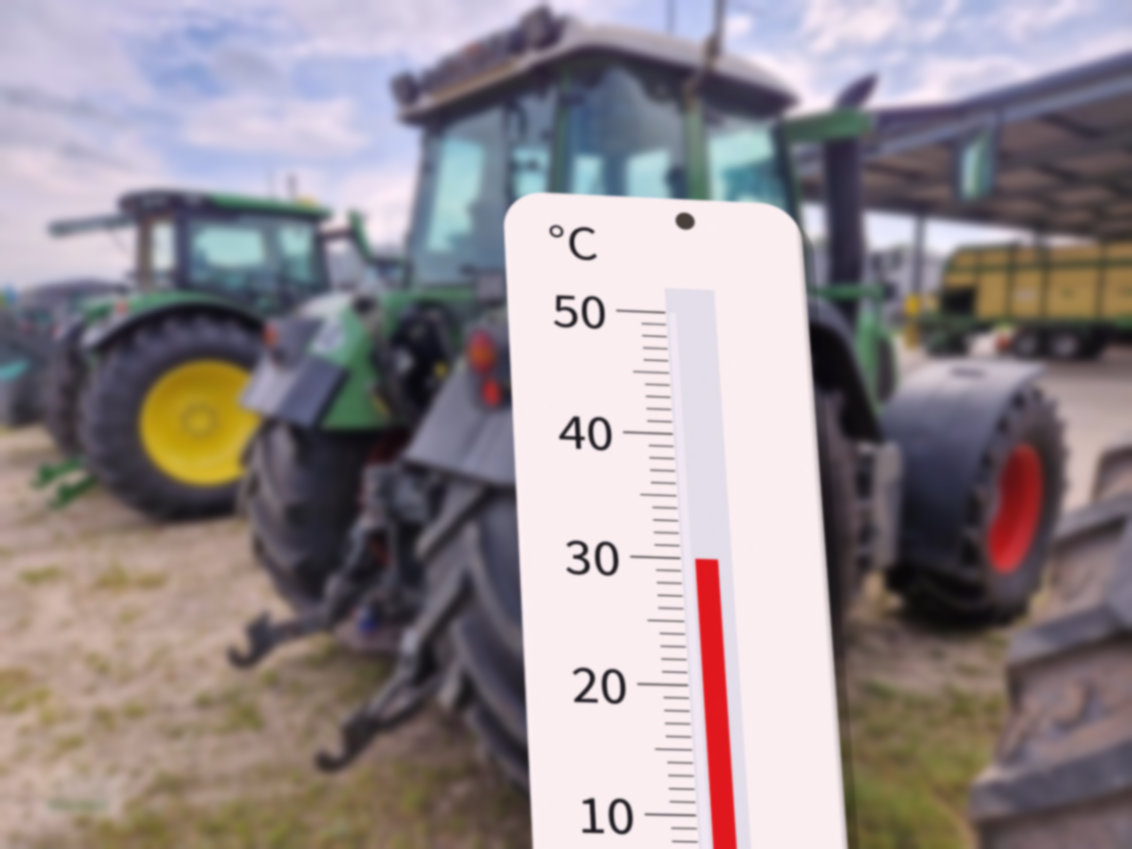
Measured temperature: 30,°C
